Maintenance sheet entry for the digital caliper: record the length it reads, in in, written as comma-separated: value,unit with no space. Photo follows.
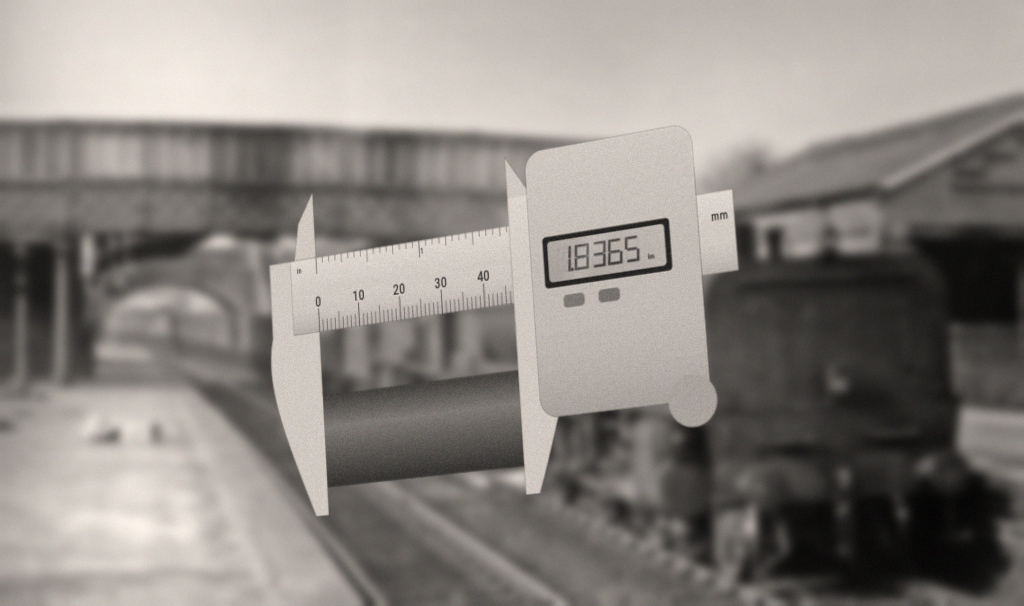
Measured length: 1.8365,in
